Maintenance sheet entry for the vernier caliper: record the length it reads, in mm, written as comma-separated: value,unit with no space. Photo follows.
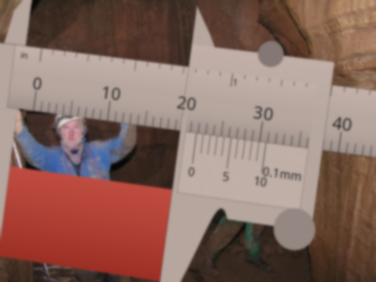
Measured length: 21.8,mm
